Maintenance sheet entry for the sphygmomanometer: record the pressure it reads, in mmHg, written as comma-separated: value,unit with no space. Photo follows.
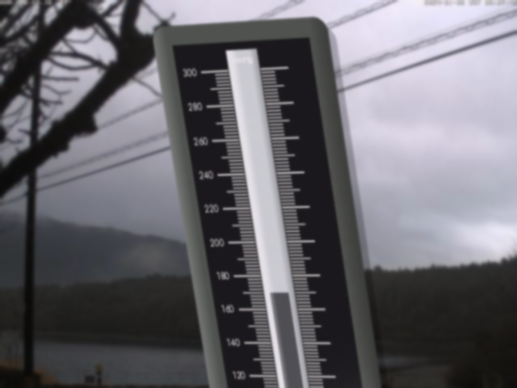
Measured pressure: 170,mmHg
